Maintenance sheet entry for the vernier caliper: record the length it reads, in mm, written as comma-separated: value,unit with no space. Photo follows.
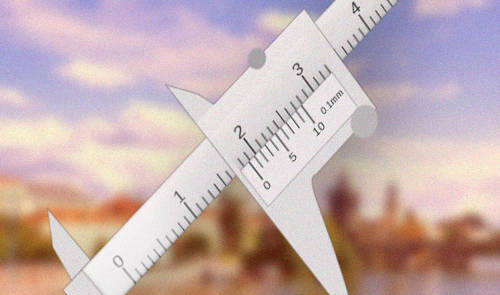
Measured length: 18.8,mm
